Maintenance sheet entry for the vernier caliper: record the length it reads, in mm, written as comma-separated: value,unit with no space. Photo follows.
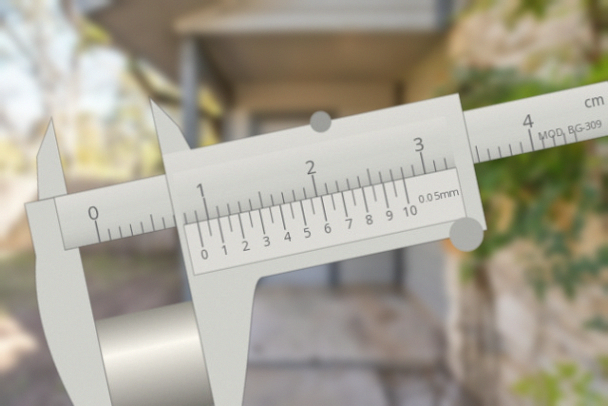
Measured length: 9.0,mm
